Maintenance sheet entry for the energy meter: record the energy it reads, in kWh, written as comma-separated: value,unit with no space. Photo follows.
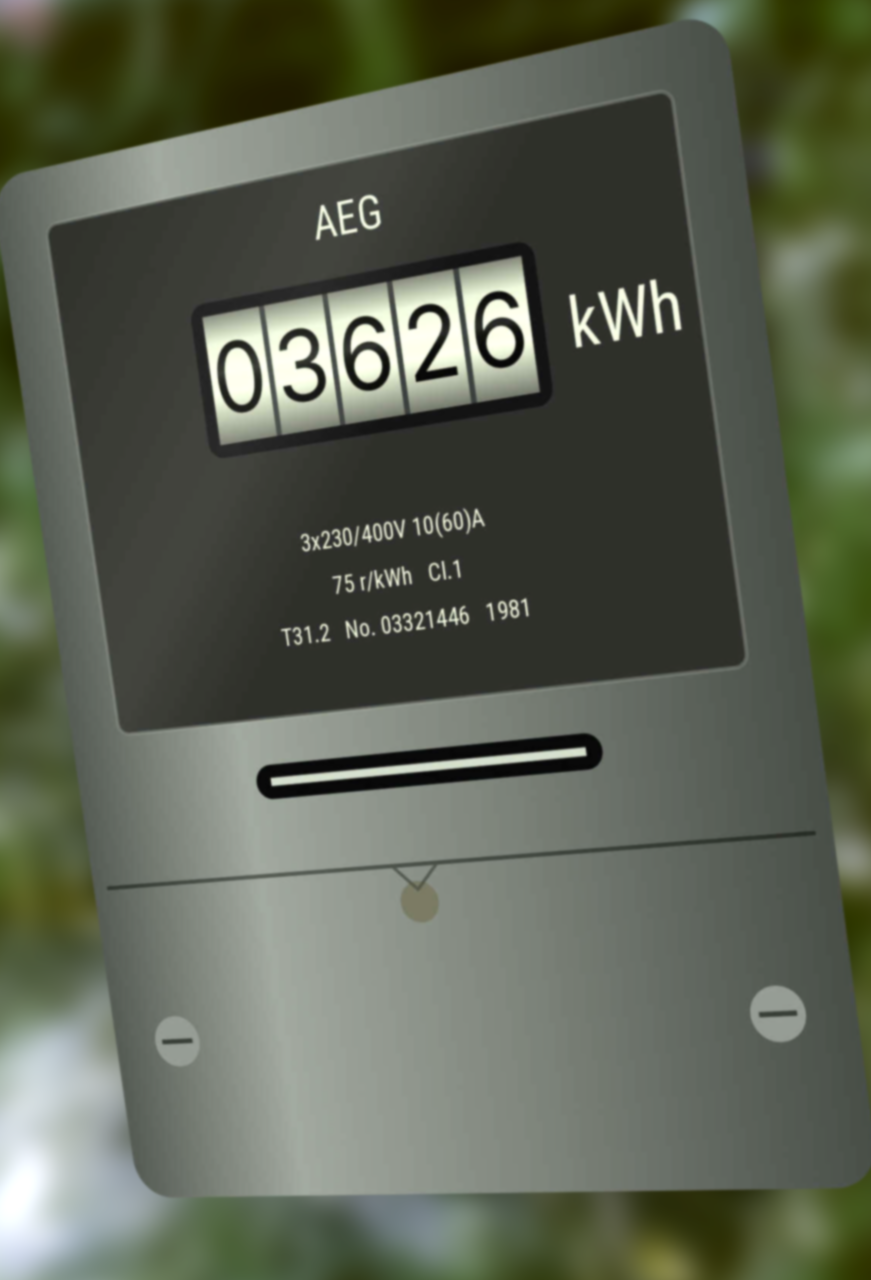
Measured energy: 3626,kWh
